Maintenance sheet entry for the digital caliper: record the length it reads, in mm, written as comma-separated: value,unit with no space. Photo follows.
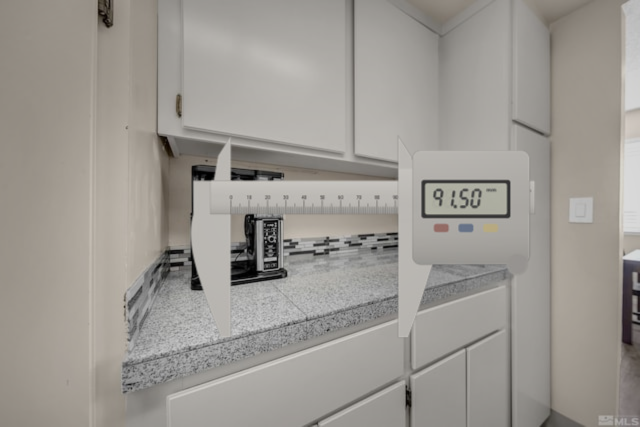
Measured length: 91.50,mm
